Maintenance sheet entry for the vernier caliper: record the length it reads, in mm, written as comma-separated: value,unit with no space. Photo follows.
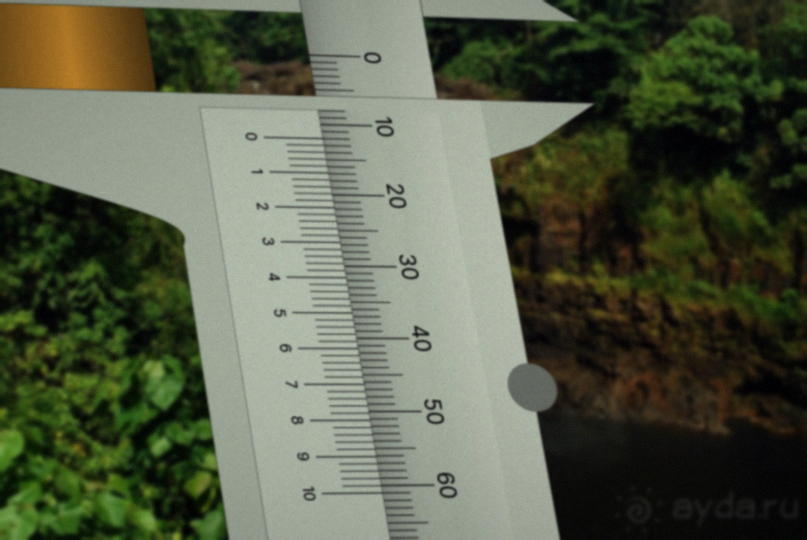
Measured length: 12.0,mm
